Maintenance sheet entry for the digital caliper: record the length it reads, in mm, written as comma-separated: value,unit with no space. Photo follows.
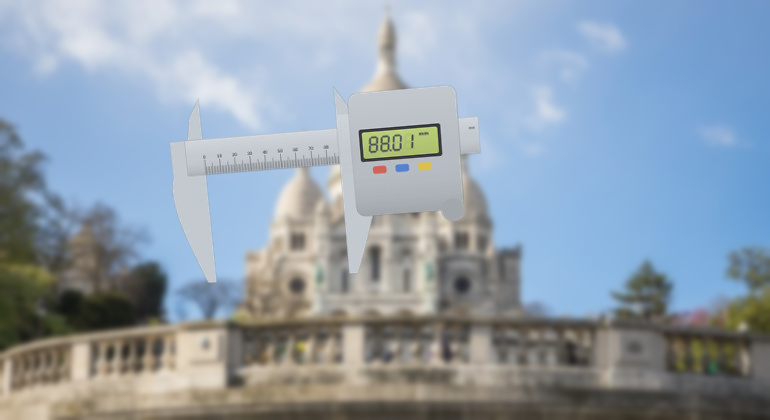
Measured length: 88.01,mm
